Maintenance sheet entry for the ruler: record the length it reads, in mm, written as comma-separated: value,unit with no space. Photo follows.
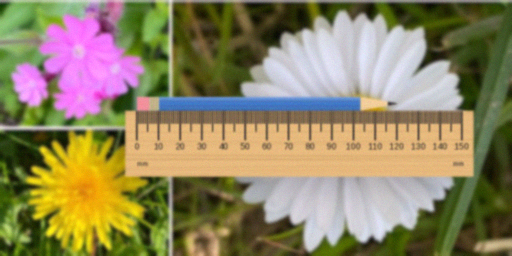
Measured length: 120,mm
